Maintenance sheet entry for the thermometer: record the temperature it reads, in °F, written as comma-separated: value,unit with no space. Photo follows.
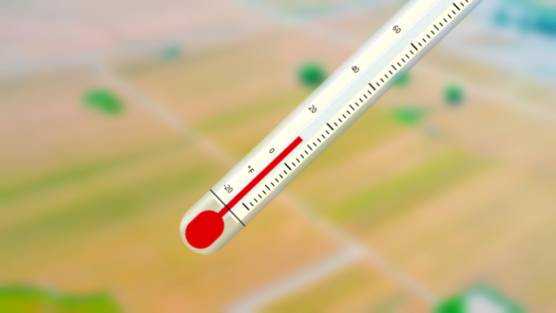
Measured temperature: 10,°F
